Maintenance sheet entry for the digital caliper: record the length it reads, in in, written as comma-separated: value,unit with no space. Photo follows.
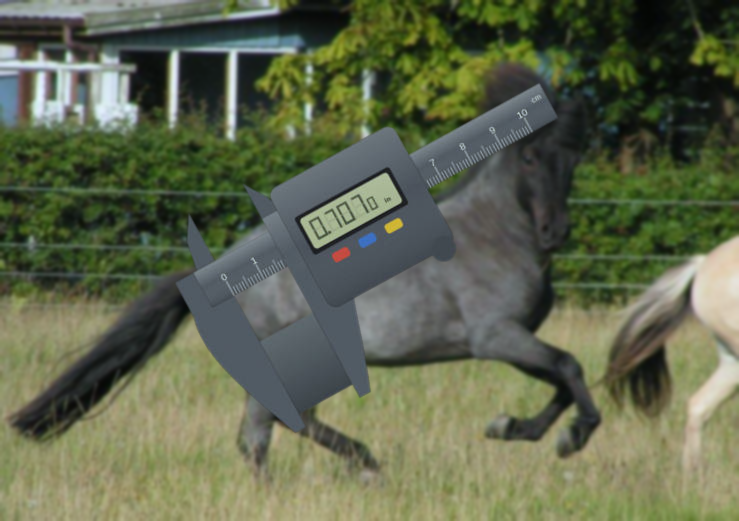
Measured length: 0.7070,in
